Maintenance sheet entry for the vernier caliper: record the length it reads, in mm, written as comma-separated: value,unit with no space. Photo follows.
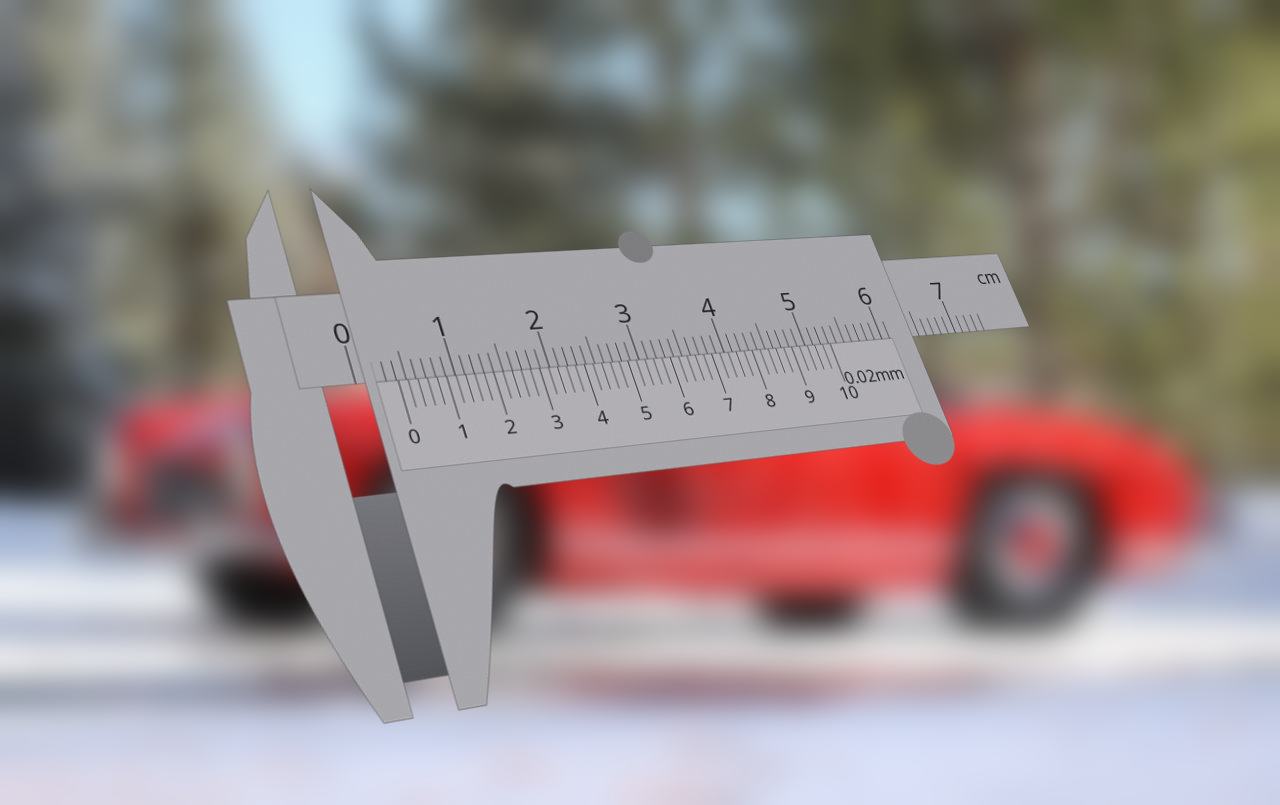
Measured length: 4.2,mm
